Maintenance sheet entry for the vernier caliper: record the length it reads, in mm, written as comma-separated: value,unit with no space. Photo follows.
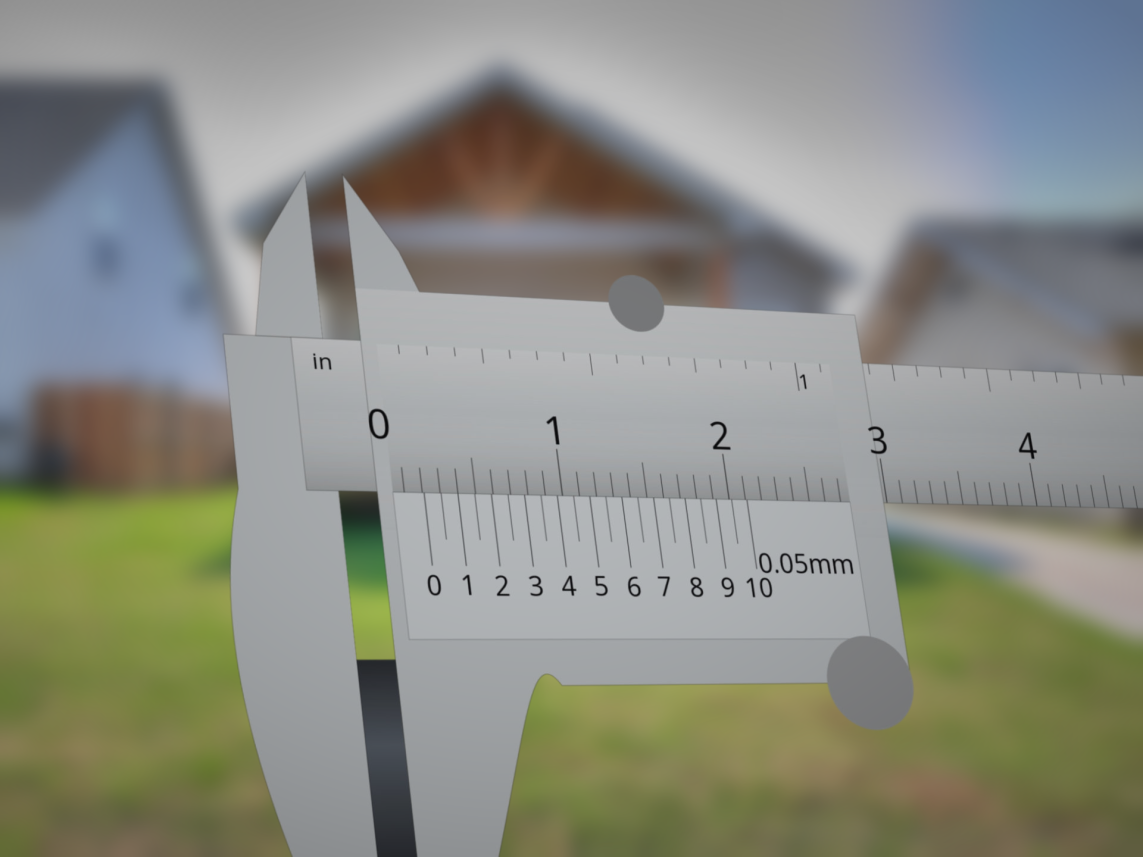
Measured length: 2.1,mm
